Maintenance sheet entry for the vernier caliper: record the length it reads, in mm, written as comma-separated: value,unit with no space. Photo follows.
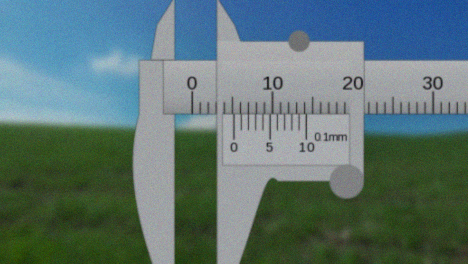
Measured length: 5.2,mm
